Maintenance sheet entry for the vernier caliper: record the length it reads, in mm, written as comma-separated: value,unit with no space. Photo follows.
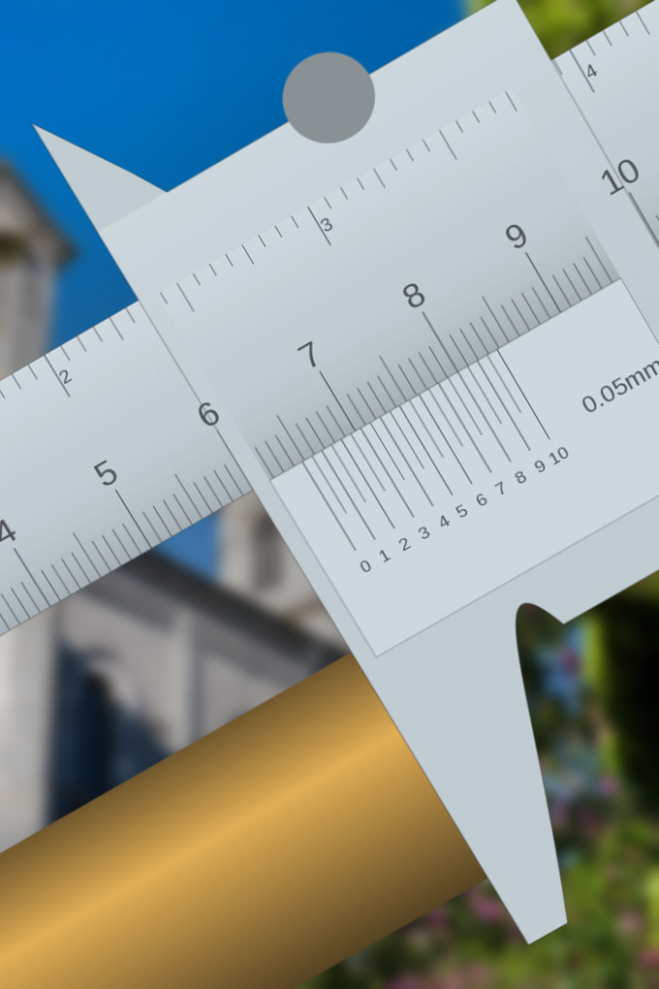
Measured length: 64.8,mm
